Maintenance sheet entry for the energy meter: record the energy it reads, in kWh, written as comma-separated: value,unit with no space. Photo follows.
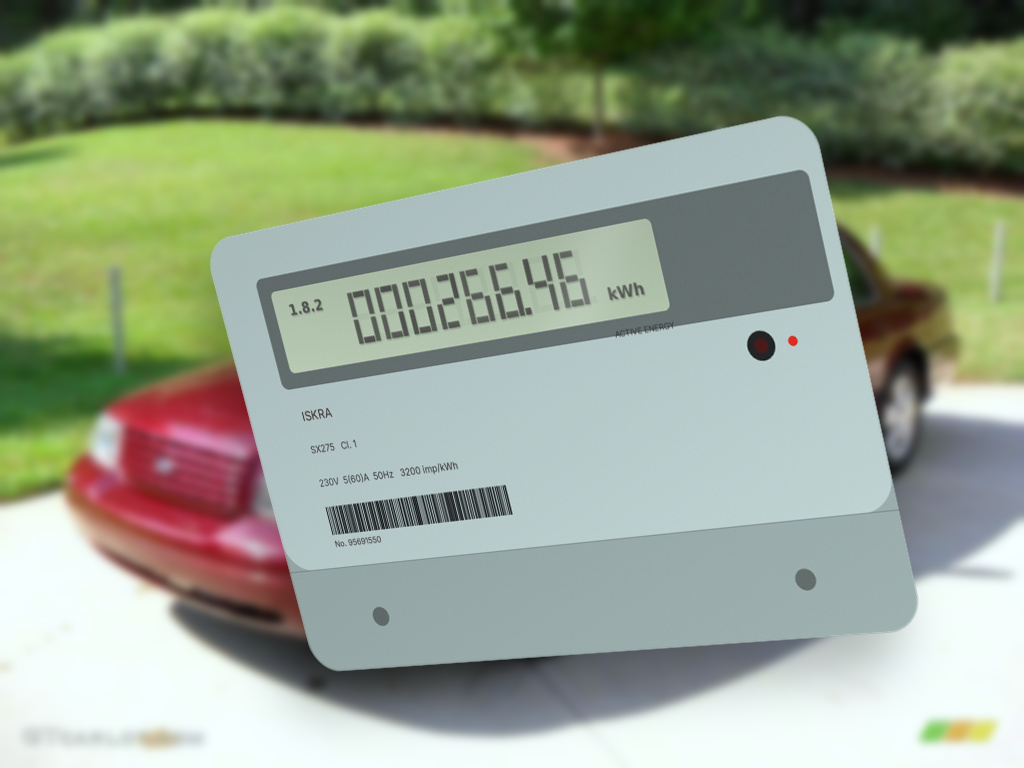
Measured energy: 266.46,kWh
